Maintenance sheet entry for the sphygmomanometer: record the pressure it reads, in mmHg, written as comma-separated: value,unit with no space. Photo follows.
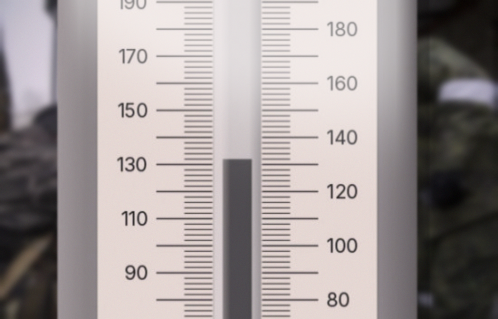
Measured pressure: 132,mmHg
